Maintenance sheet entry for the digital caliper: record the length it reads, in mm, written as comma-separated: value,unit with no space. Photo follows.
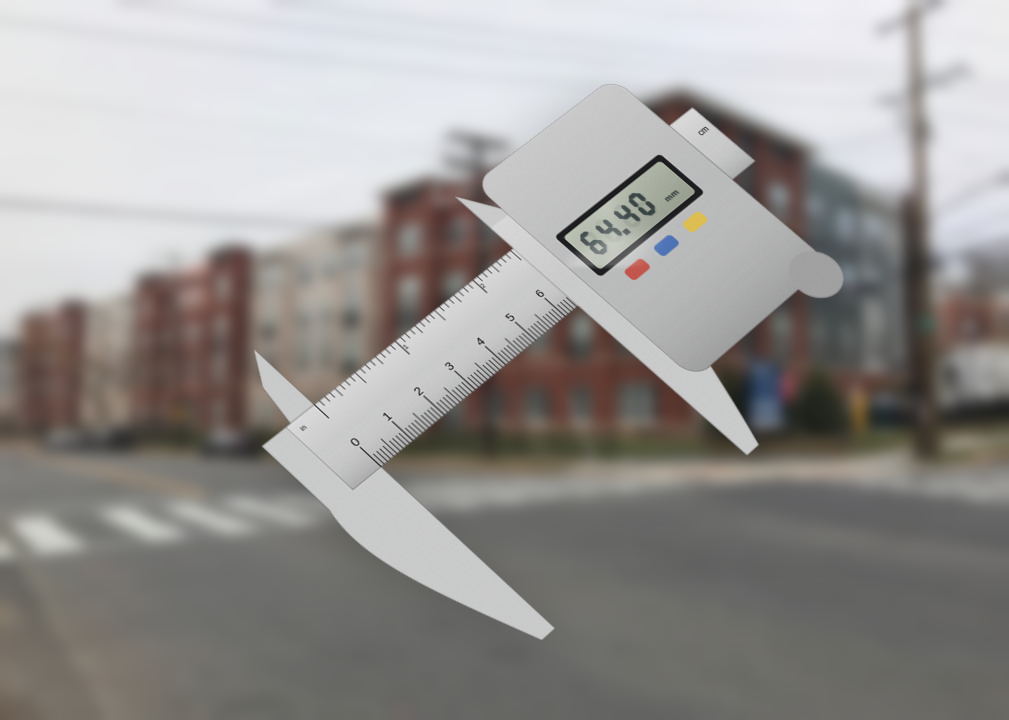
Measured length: 64.40,mm
